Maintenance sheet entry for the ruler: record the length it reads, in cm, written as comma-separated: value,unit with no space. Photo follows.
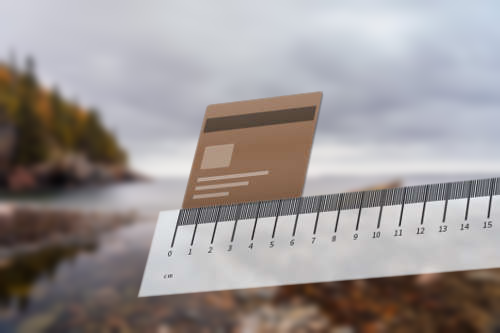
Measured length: 6,cm
